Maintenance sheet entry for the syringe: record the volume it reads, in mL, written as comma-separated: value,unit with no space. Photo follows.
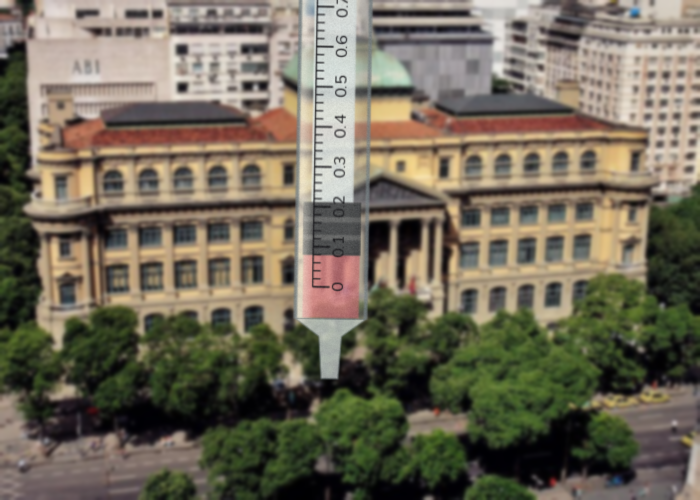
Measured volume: 0.08,mL
